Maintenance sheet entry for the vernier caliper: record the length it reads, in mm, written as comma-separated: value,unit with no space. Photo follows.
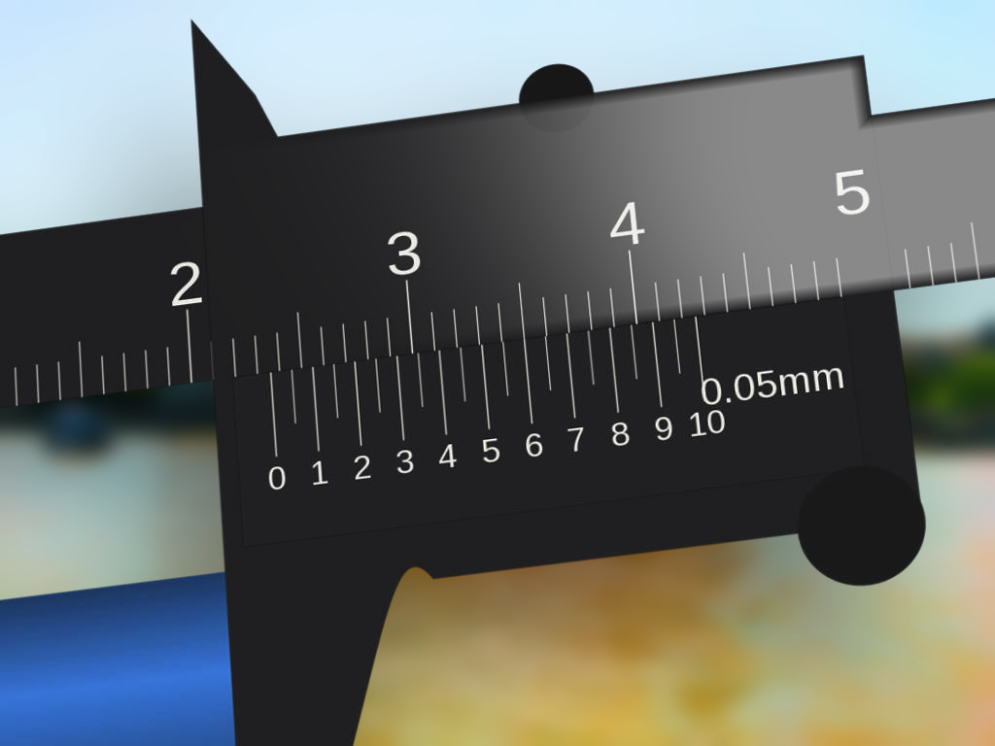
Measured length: 23.60,mm
